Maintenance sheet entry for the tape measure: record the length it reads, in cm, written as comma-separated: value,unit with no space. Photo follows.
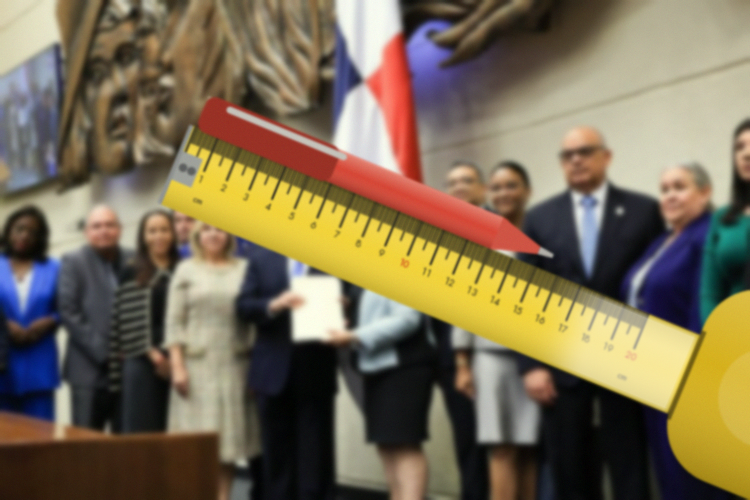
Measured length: 15.5,cm
